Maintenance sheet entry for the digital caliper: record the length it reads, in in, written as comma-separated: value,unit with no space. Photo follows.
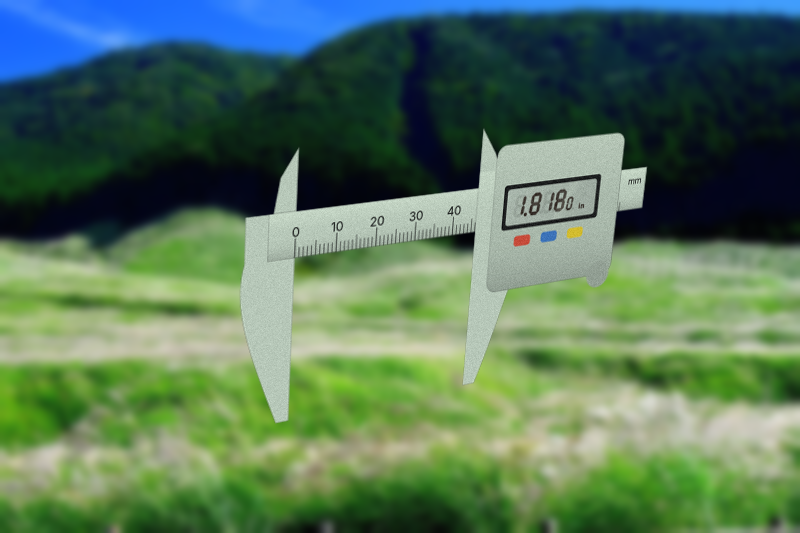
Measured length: 1.8180,in
